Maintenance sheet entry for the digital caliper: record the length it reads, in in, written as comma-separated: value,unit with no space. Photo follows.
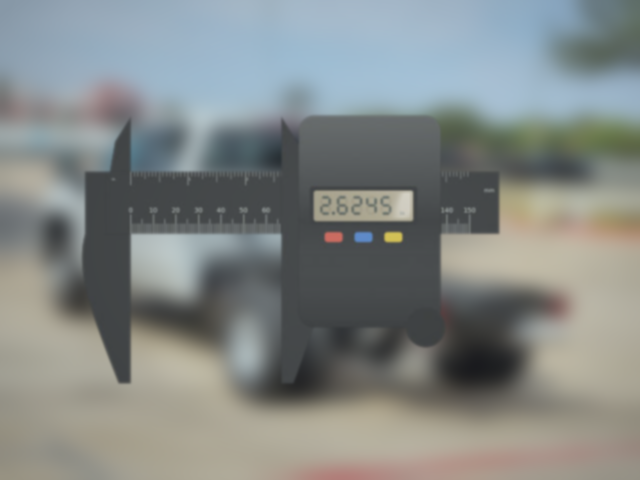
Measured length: 2.6245,in
